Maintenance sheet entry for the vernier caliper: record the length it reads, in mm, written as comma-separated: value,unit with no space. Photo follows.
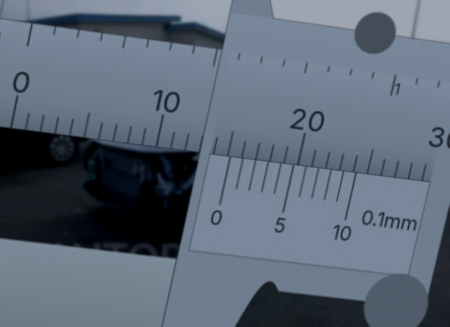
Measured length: 15.2,mm
